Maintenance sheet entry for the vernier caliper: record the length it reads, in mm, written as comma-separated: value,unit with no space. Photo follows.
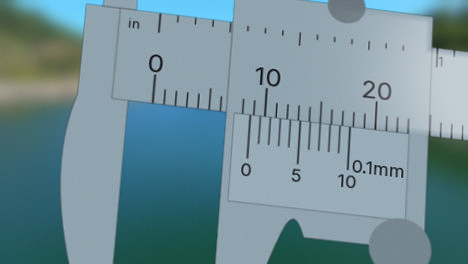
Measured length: 8.7,mm
